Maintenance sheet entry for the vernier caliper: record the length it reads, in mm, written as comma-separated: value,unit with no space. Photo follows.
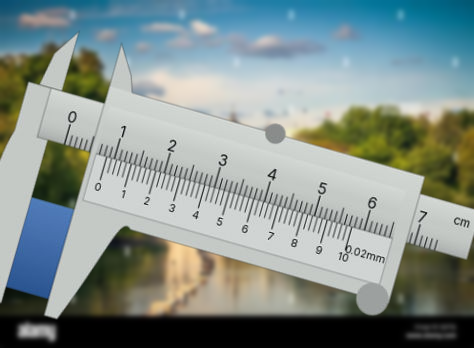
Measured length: 8.5,mm
